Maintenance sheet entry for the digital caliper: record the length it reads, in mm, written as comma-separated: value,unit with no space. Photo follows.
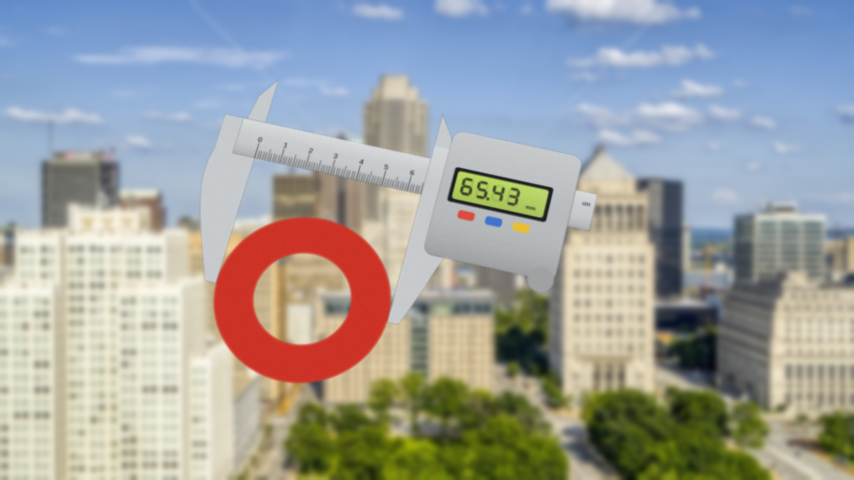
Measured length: 65.43,mm
